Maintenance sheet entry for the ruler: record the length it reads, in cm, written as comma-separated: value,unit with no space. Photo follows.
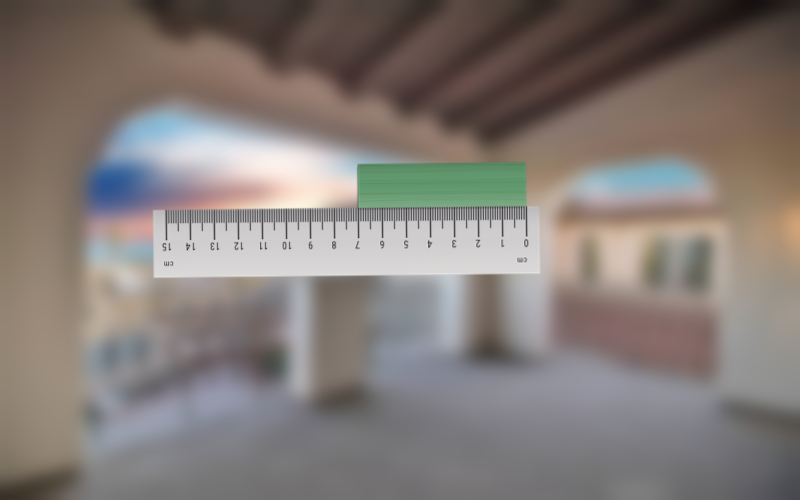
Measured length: 7,cm
